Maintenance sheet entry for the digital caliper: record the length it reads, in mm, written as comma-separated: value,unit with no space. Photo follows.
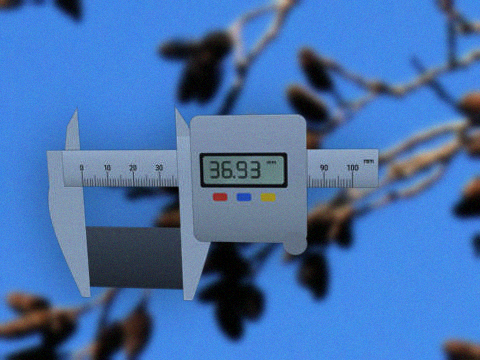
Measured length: 36.93,mm
